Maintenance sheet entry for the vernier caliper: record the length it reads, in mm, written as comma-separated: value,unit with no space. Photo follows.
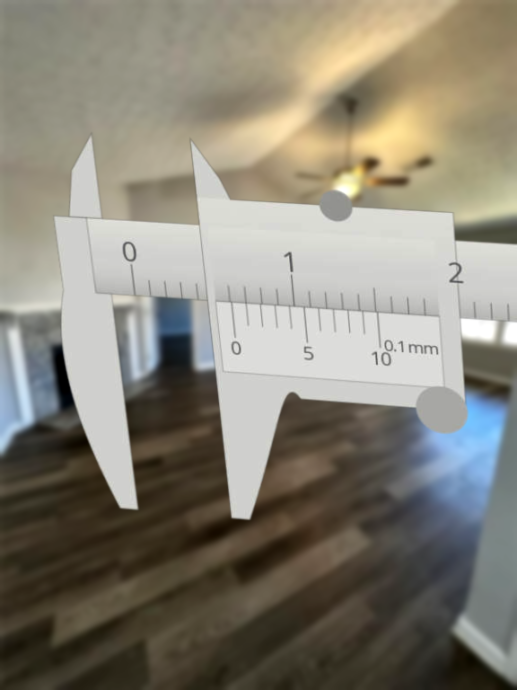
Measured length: 6.1,mm
